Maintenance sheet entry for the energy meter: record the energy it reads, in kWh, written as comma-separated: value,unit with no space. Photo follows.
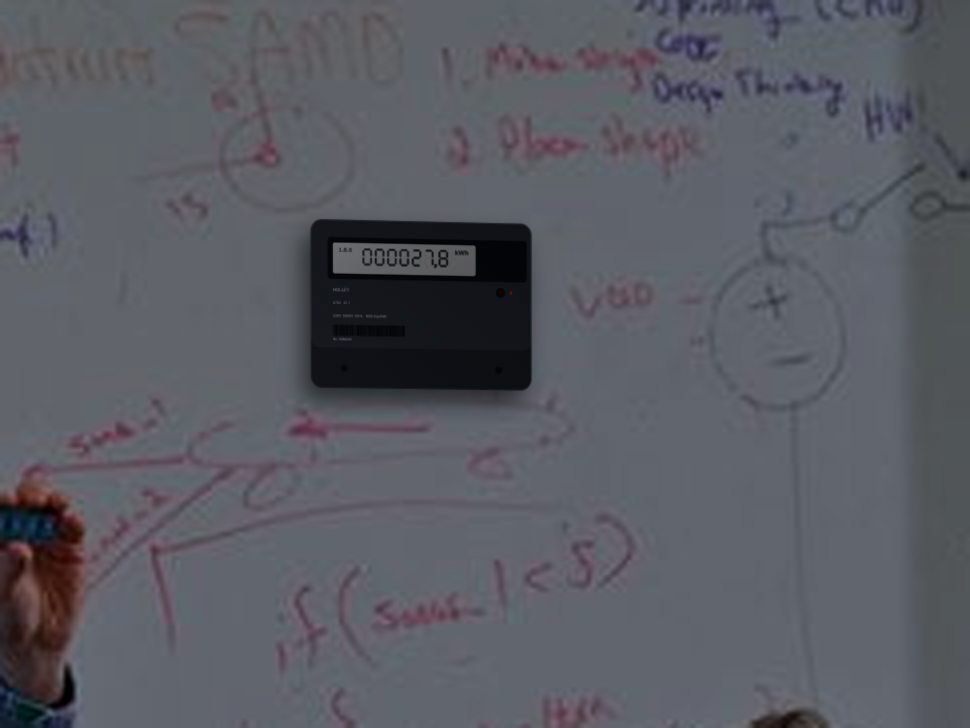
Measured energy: 27.8,kWh
